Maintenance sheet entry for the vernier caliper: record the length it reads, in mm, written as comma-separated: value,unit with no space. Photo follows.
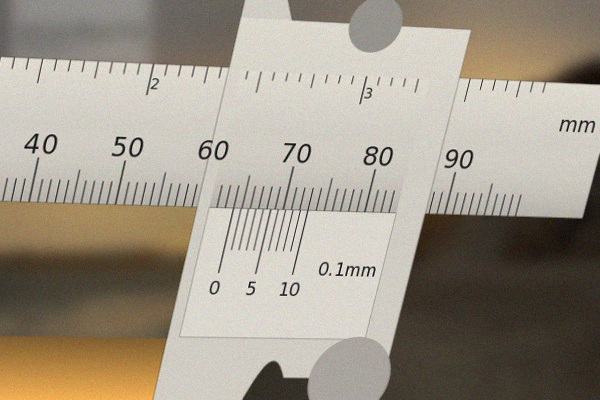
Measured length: 64.0,mm
